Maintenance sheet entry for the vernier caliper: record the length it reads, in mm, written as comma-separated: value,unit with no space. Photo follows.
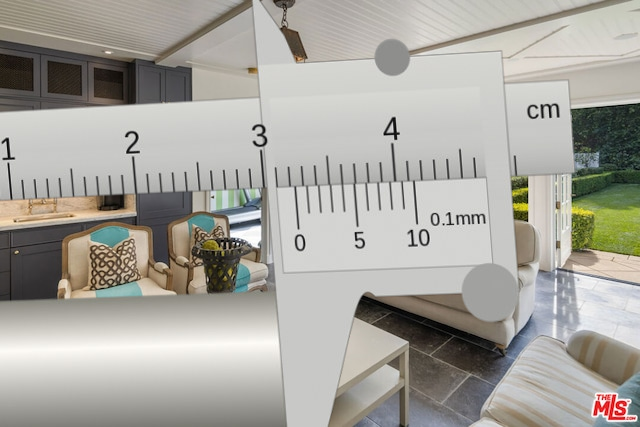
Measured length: 32.4,mm
